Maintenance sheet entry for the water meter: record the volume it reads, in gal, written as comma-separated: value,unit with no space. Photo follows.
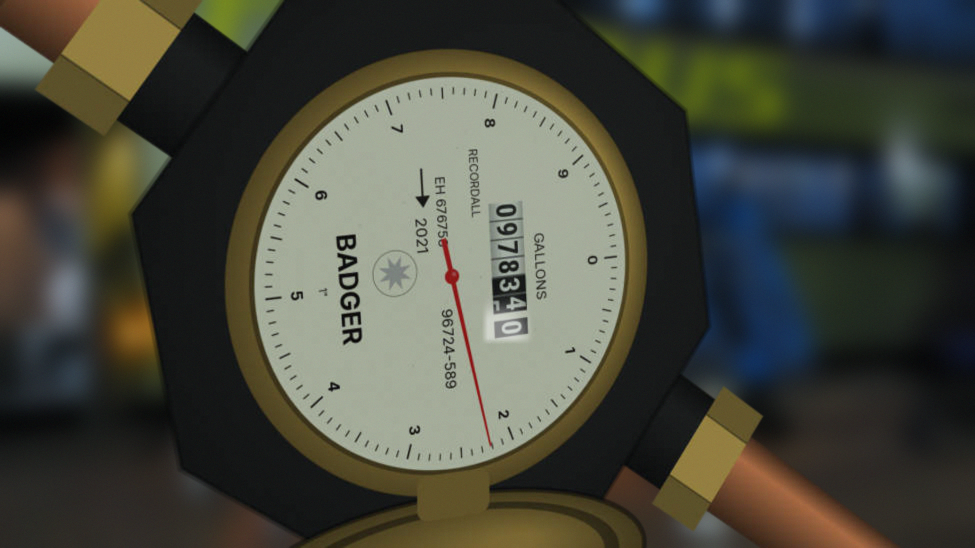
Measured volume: 978342.2,gal
